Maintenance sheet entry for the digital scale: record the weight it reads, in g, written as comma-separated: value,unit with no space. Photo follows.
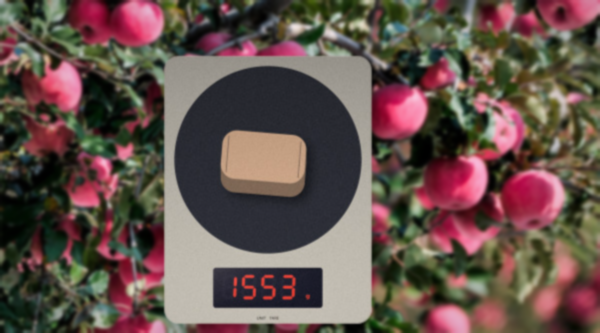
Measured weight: 1553,g
